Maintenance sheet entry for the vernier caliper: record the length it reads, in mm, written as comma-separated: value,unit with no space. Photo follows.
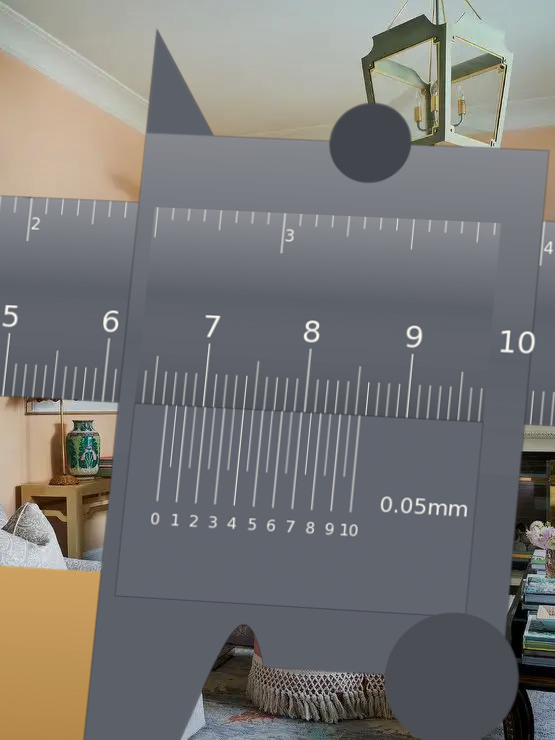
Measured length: 66.4,mm
